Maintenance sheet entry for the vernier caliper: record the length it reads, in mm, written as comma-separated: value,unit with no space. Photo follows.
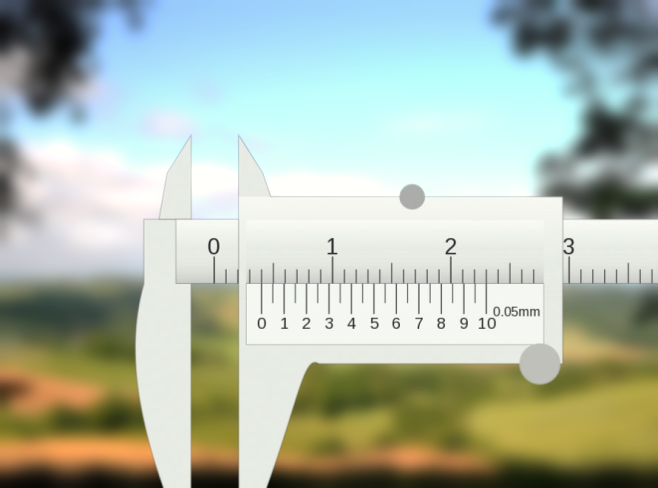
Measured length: 4.0,mm
